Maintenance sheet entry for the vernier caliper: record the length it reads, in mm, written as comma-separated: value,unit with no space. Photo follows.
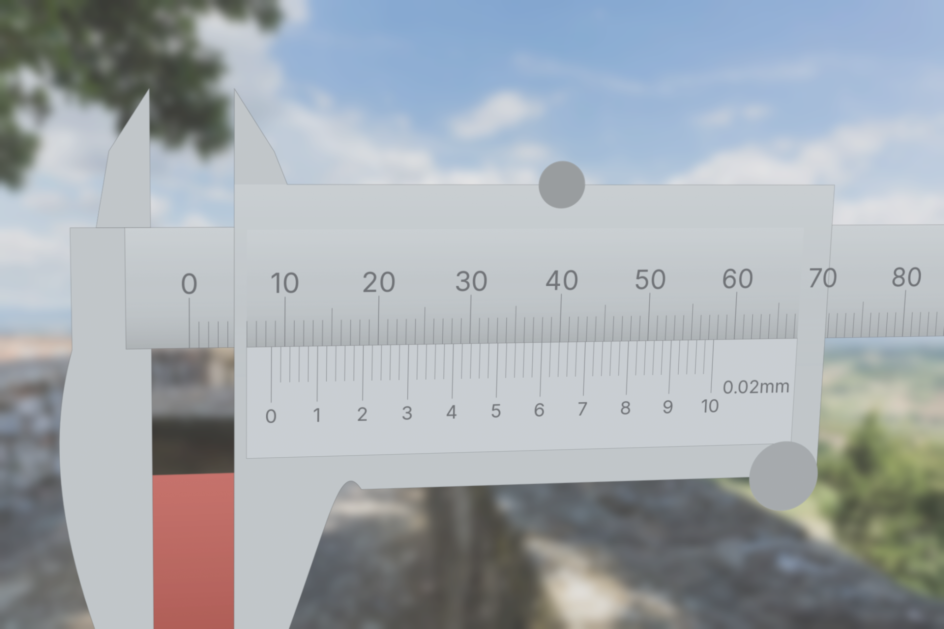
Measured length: 8.6,mm
